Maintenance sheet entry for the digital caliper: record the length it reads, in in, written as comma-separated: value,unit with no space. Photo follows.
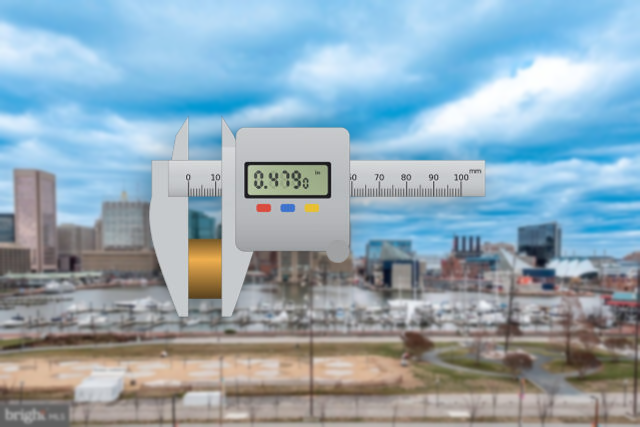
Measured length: 0.4790,in
